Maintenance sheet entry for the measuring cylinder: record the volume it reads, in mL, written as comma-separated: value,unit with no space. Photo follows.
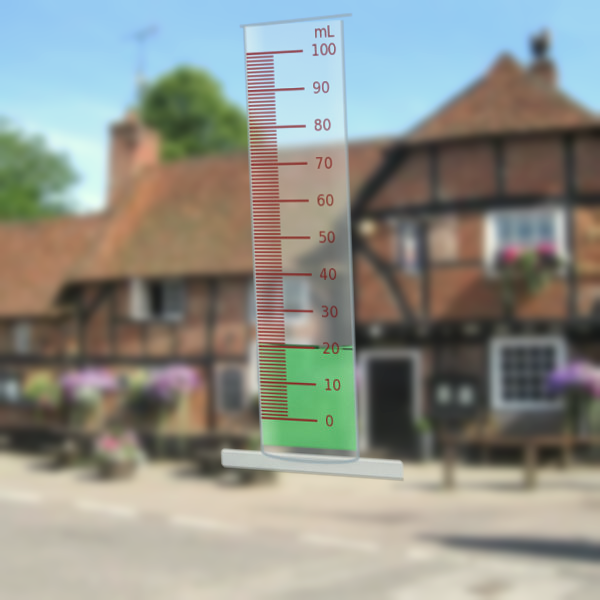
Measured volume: 20,mL
